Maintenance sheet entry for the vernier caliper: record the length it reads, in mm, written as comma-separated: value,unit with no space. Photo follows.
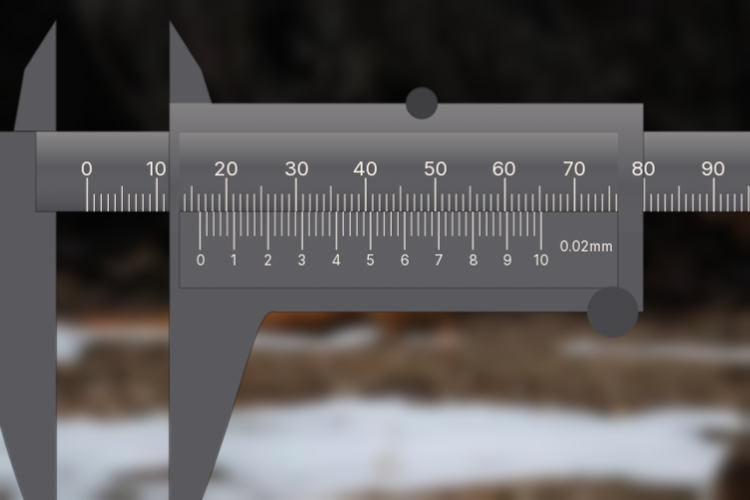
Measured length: 16.2,mm
